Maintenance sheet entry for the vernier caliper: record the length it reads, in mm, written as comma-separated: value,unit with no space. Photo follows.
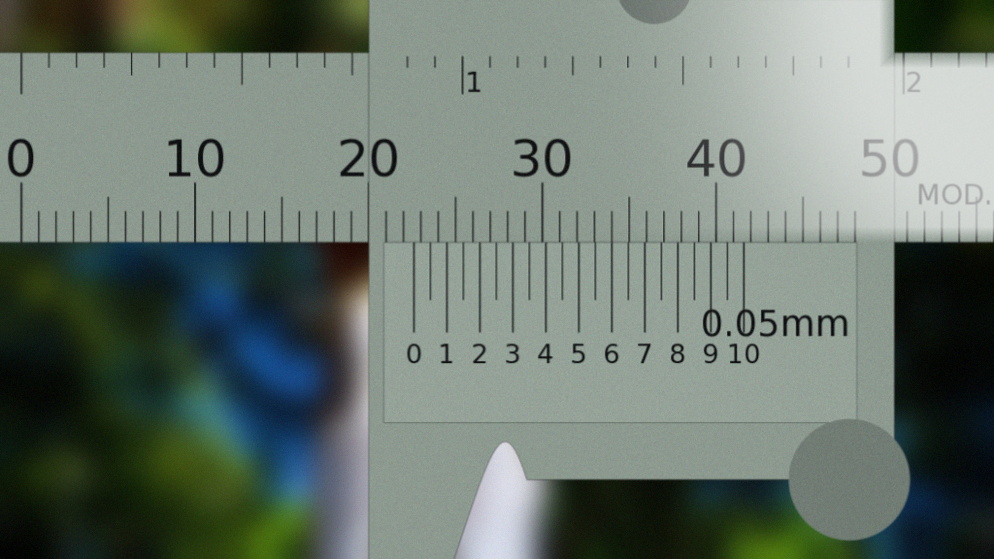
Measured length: 22.6,mm
